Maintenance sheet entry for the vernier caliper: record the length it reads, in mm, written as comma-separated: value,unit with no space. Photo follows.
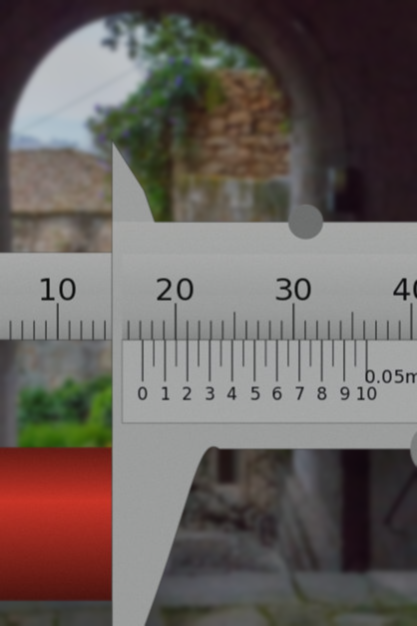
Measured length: 17.2,mm
